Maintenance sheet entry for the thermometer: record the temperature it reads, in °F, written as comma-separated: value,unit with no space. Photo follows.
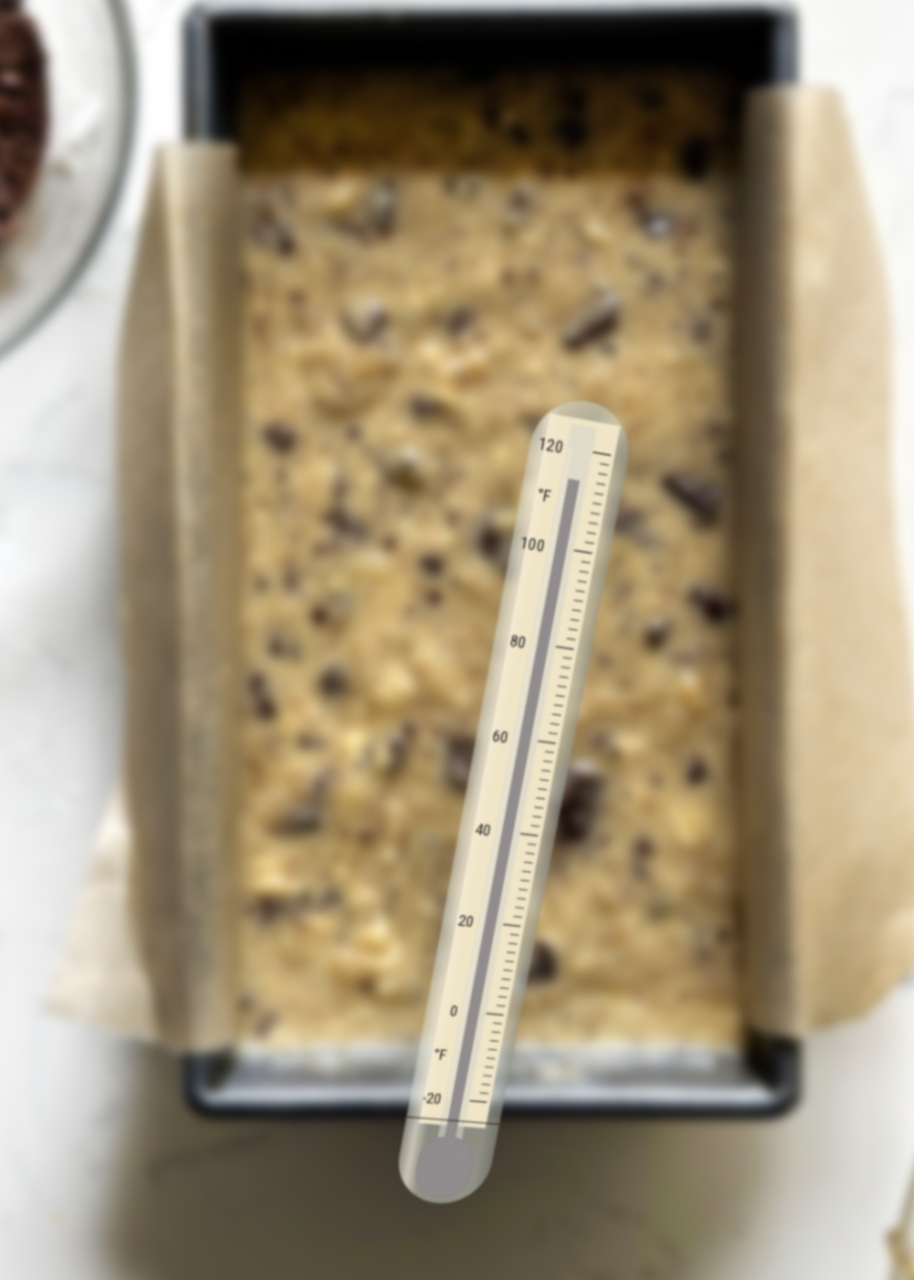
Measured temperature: 114,°F
